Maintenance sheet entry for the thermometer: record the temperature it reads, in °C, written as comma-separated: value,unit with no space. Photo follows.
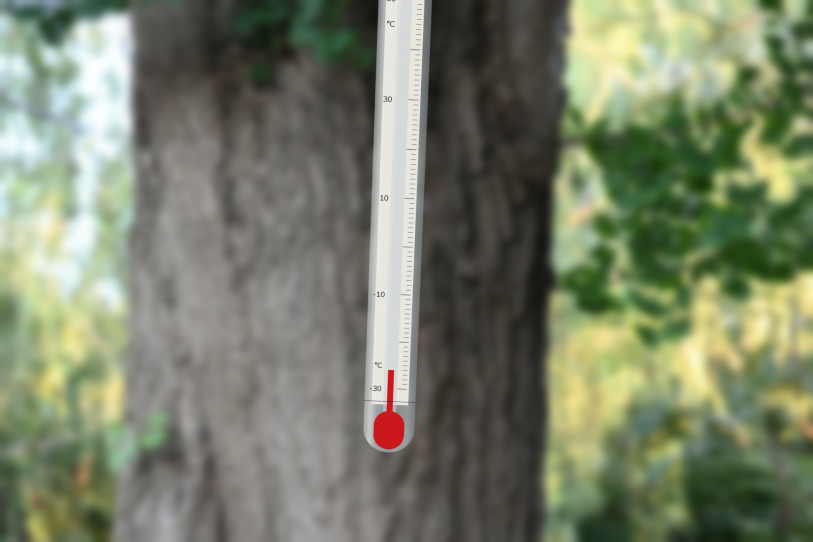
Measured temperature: -26,°C
